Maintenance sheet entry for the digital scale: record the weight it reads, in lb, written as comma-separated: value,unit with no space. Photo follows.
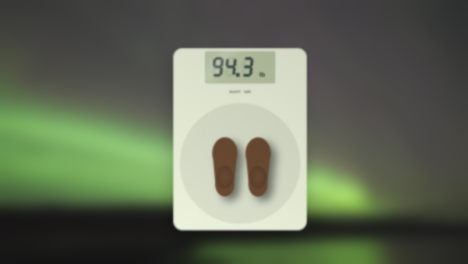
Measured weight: 94.3,lb
